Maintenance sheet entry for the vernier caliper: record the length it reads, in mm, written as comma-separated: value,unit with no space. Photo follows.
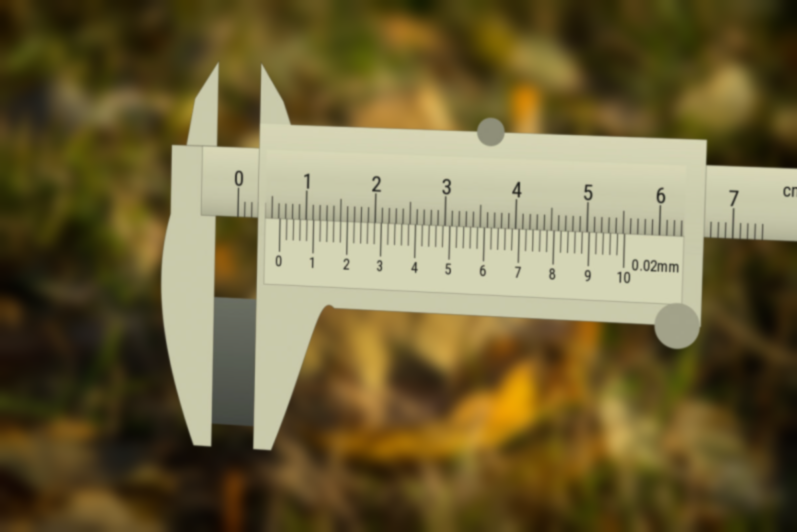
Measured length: 6.2,mm
